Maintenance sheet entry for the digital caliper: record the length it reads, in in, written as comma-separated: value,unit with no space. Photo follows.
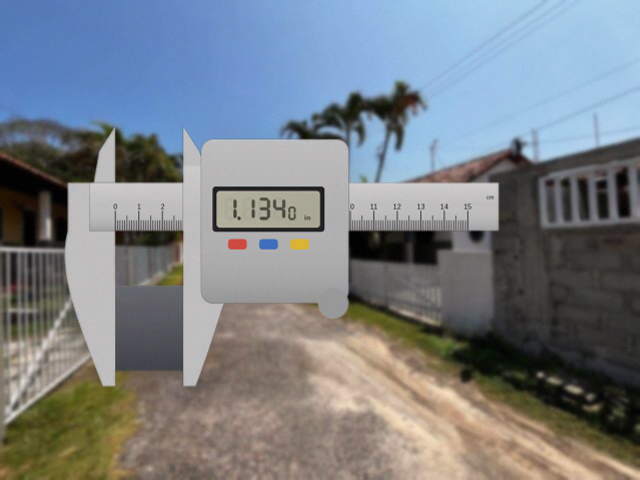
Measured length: 1.1340,in
